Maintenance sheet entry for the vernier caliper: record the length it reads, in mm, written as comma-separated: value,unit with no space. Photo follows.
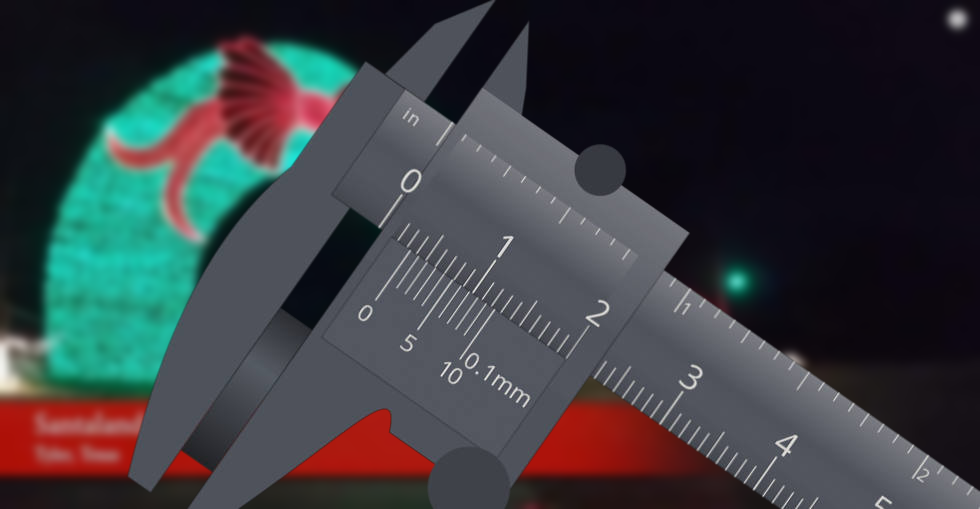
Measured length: 3.4,mm
